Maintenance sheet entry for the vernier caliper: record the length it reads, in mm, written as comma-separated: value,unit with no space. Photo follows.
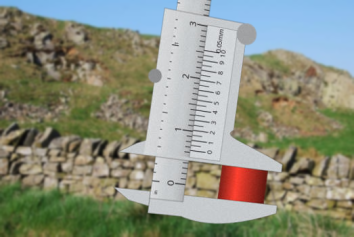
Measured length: 6.4,mm
